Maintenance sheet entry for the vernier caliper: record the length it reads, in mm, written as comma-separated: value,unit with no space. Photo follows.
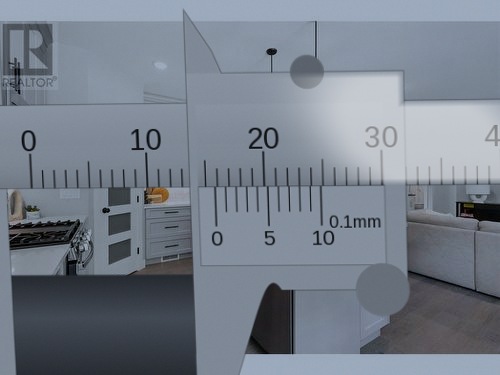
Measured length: 15.8,mm
